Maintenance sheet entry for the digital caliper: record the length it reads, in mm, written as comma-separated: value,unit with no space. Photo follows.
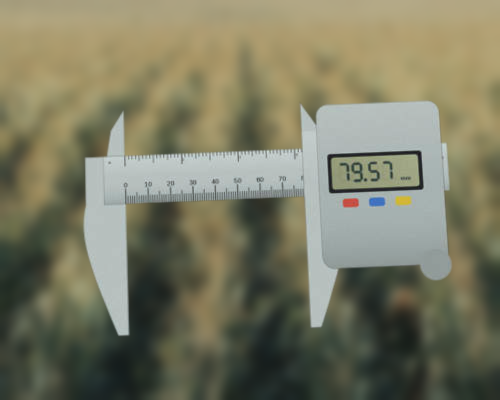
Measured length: 79.57,mm
